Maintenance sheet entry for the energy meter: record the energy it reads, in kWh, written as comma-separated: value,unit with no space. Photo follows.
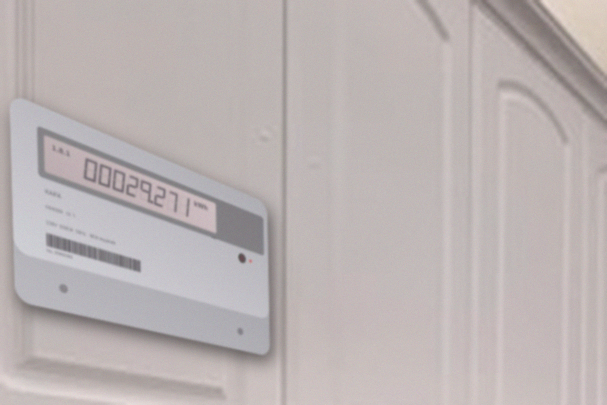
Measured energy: 29.271,kWh
